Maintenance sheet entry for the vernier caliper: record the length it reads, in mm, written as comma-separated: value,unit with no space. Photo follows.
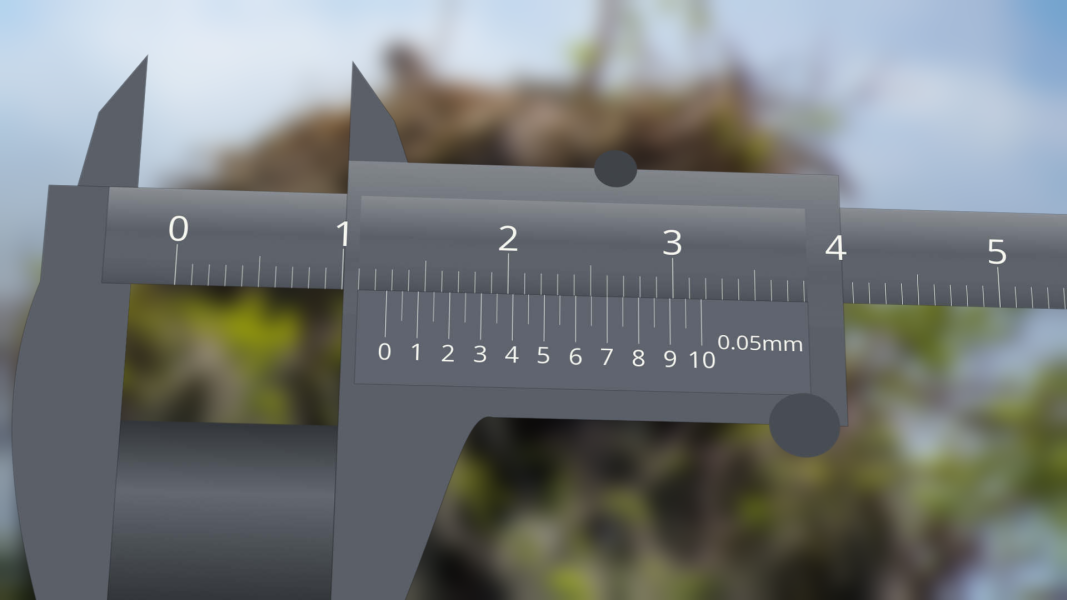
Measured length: 12.7,mm
